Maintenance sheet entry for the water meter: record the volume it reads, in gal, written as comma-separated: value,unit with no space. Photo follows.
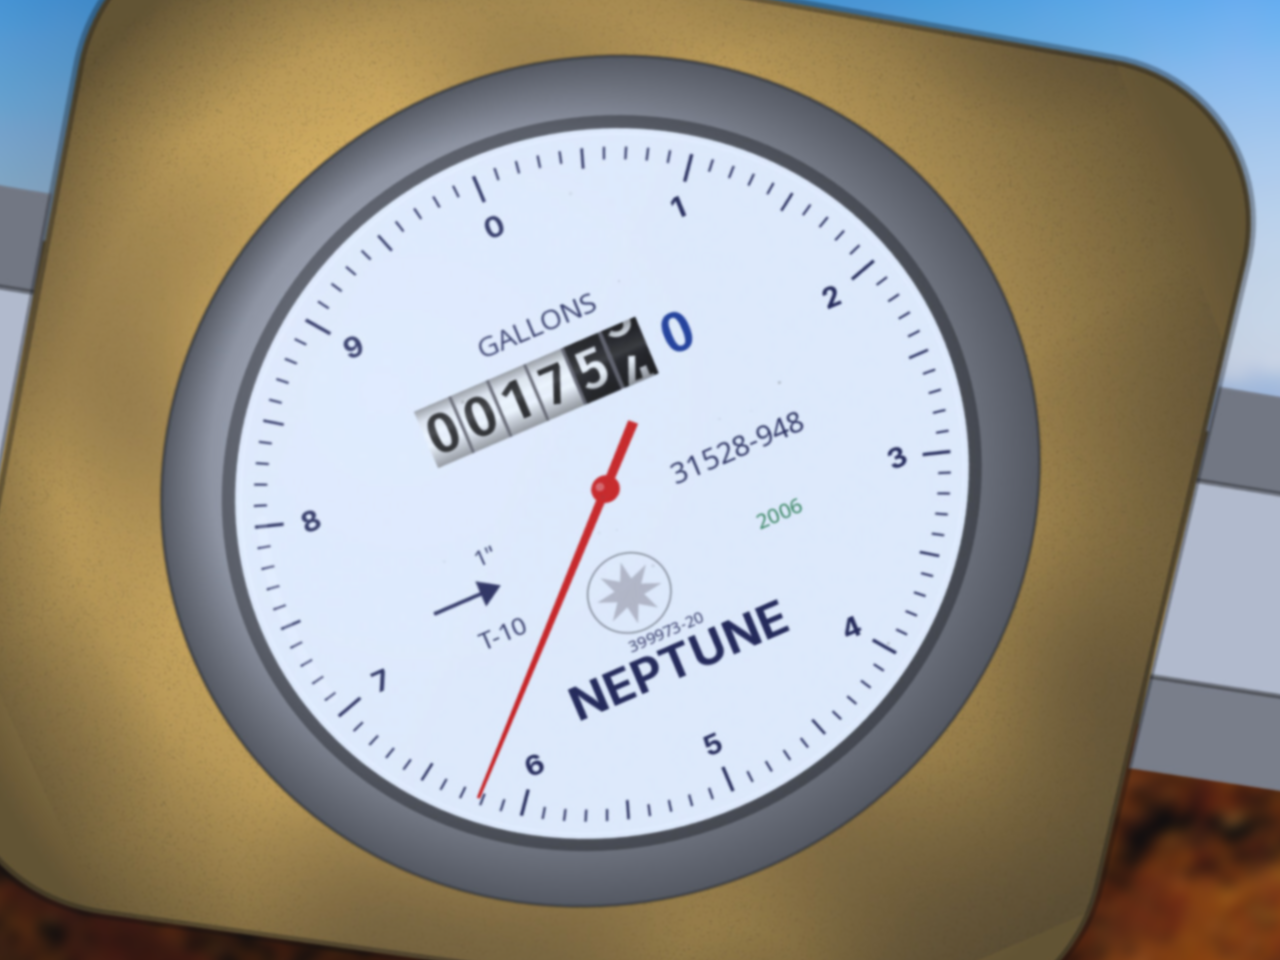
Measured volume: 17536.2,gal
